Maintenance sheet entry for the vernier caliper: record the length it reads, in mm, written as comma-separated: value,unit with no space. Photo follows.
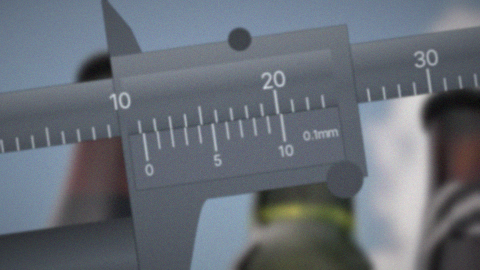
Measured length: 11.2,mm
